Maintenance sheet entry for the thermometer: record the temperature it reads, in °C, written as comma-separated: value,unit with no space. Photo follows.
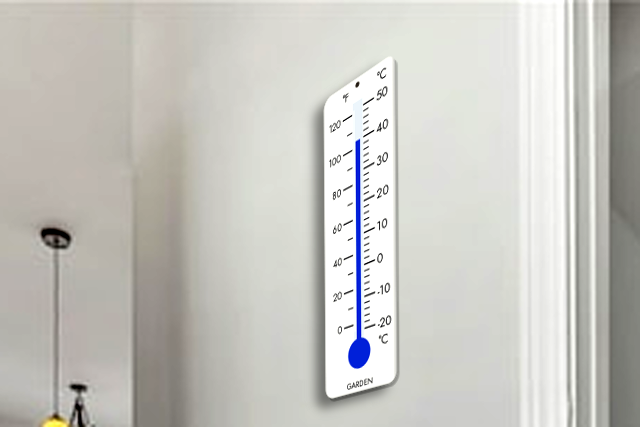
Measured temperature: 40,°C
